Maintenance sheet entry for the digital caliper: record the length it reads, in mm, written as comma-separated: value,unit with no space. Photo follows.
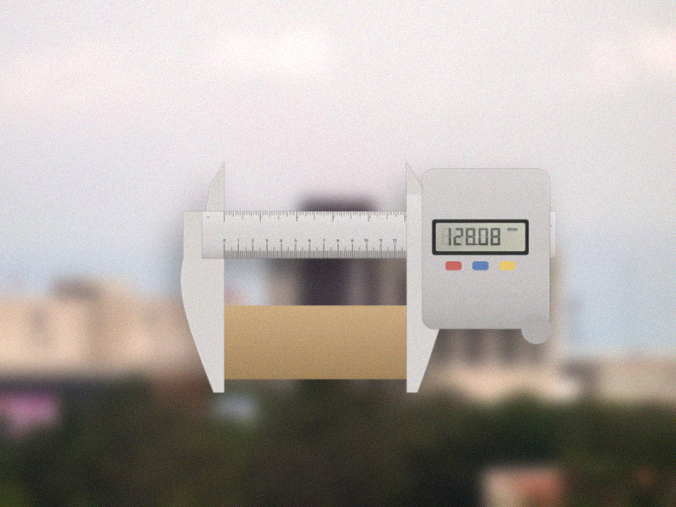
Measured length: 128.08,mm
